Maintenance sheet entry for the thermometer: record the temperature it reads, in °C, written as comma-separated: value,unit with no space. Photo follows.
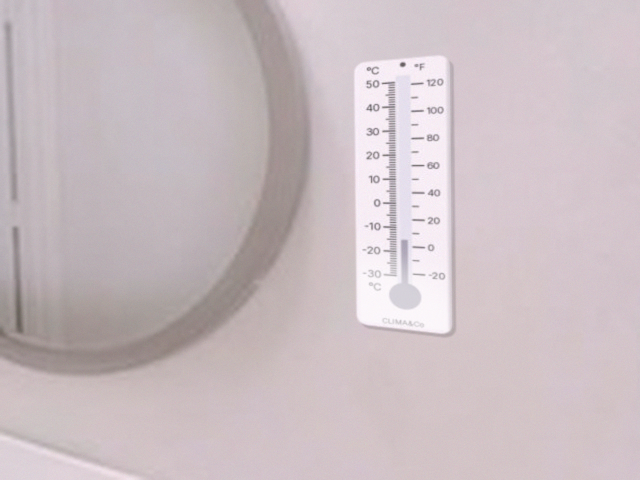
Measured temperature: -15,°C
